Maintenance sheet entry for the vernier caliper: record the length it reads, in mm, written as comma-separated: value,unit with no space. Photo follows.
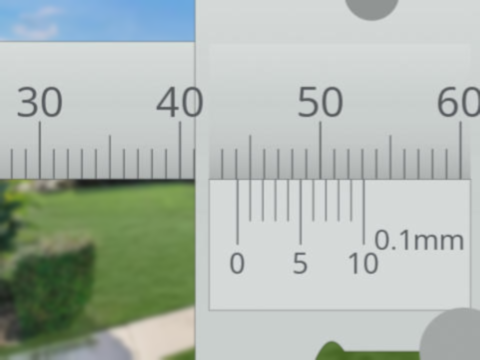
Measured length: 44.1,mm
